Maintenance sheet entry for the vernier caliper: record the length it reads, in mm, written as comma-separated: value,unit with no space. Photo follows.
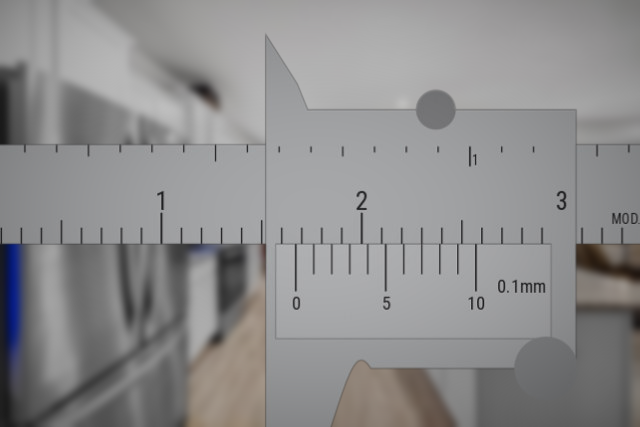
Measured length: 16.7,mm
